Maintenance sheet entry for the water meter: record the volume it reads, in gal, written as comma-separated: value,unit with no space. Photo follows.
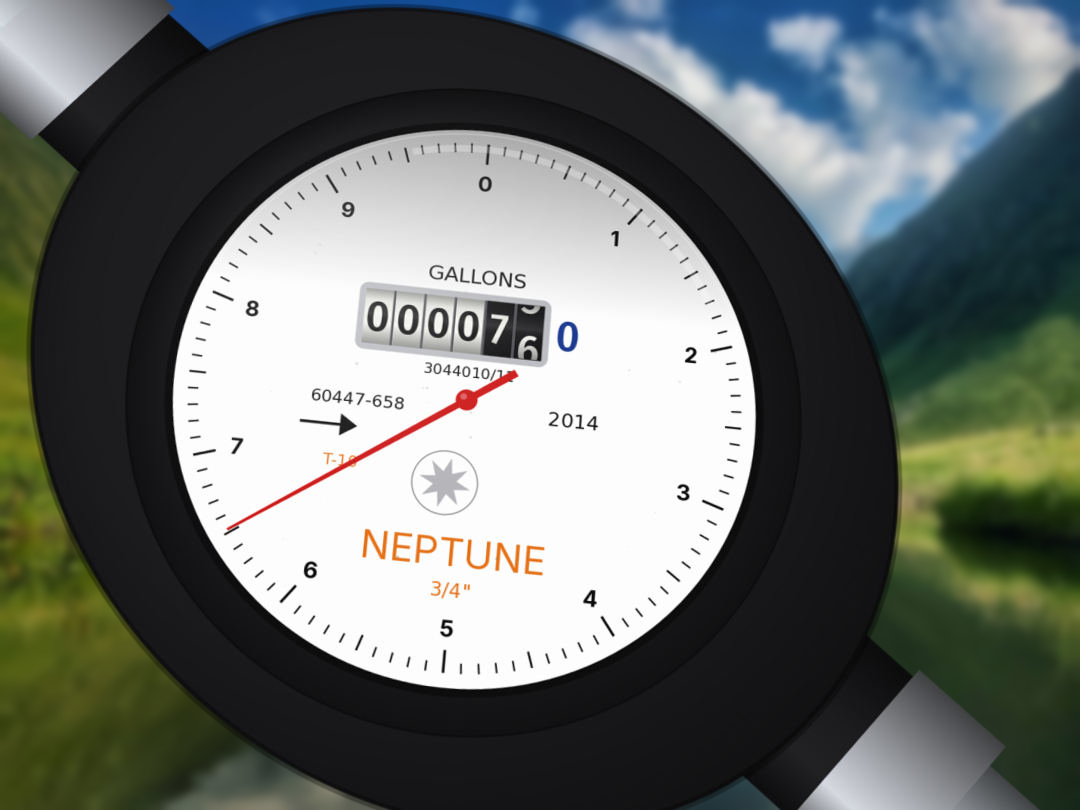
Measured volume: 756.5,gal
